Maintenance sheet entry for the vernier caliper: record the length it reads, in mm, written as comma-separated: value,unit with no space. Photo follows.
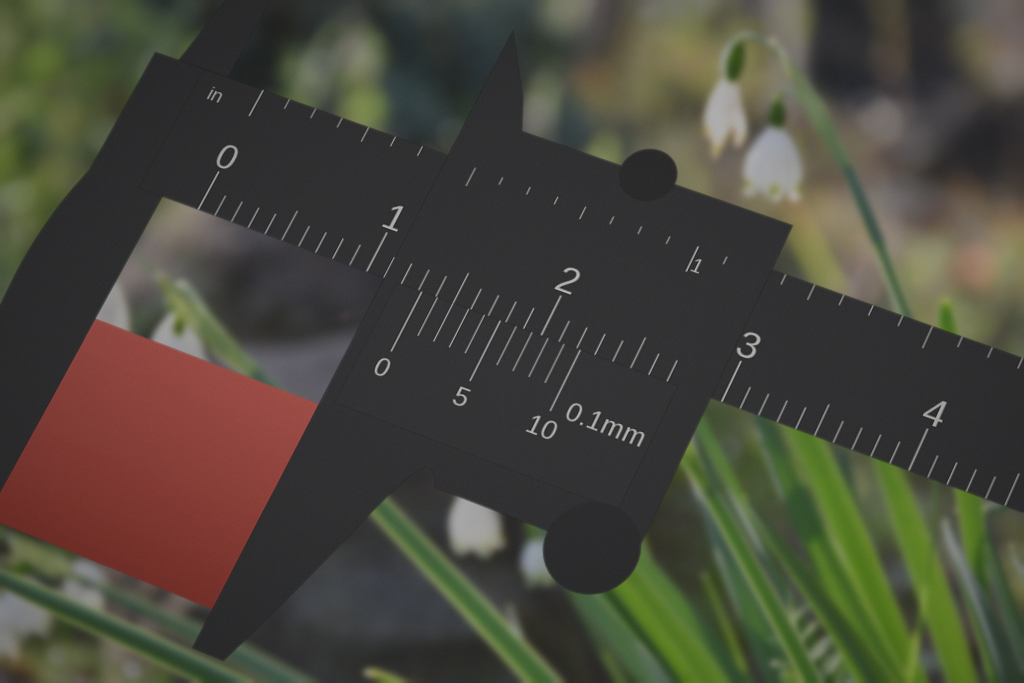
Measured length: 13.2,mm
